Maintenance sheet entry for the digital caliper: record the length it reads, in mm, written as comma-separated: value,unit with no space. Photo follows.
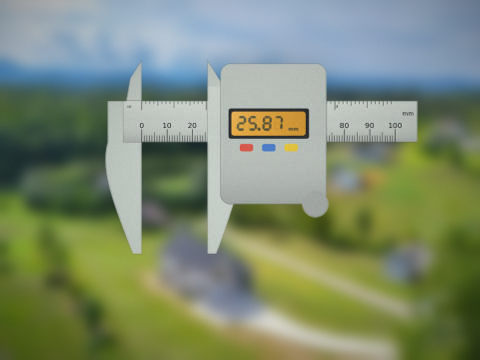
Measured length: 25.87,mm
